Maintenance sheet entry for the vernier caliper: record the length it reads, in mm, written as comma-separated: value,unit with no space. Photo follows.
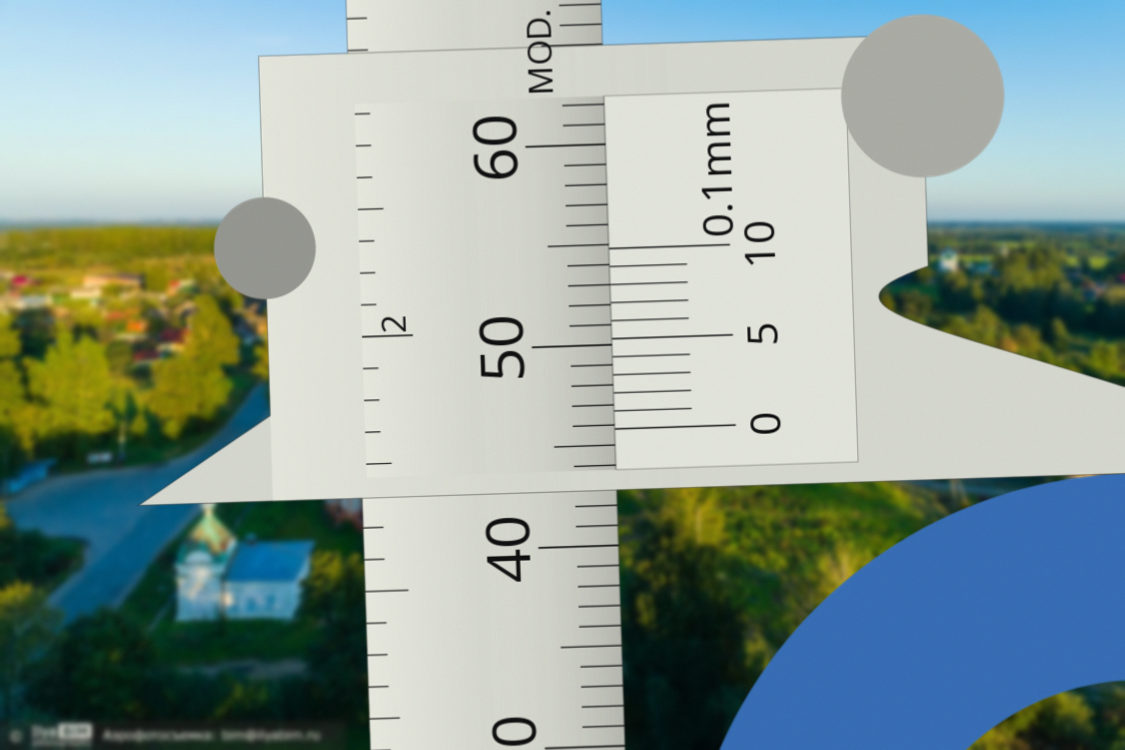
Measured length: 45.8,mm
